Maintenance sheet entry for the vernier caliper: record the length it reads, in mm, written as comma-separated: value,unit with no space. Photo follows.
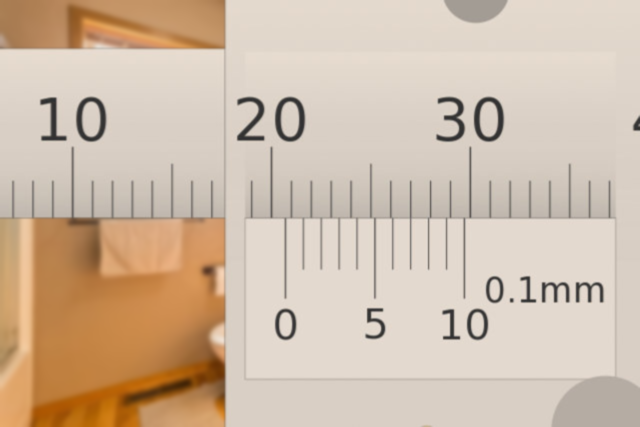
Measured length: 20.7,mm
